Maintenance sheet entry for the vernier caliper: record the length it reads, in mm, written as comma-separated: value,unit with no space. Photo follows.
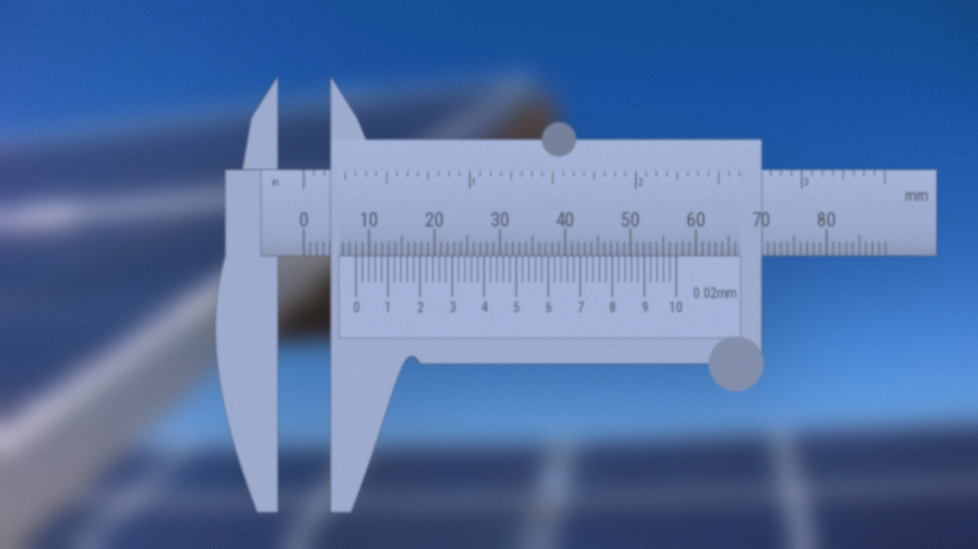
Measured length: 8.0,mm
